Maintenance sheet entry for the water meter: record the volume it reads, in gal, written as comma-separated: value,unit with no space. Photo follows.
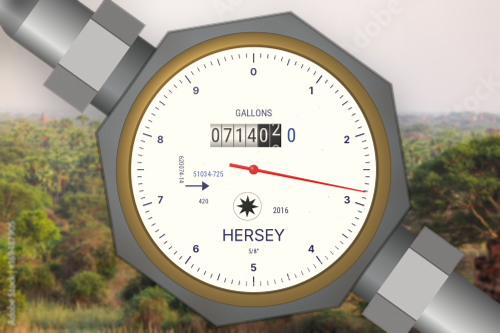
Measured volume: 714022.8,gal
